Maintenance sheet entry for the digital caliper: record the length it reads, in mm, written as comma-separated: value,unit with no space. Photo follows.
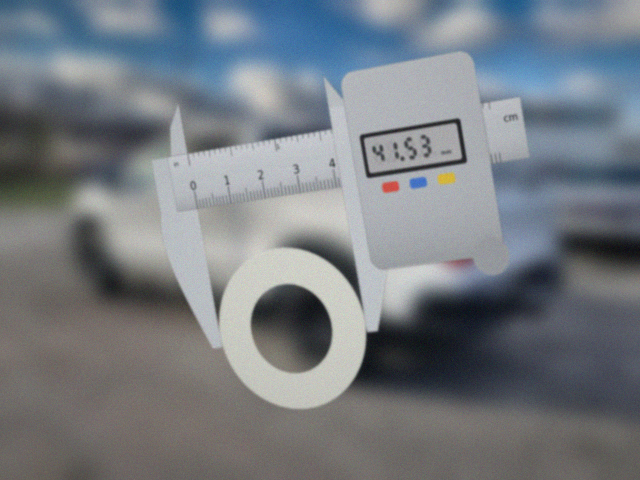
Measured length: 41.53,mm
